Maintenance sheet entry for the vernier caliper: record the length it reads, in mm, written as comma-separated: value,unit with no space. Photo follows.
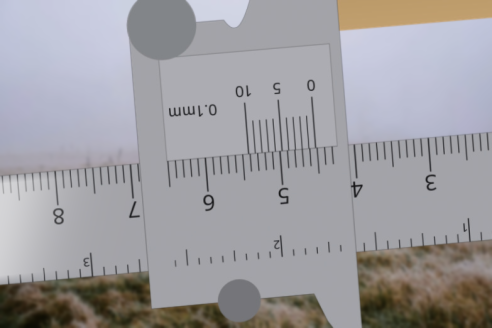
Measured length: 45.2,mm
